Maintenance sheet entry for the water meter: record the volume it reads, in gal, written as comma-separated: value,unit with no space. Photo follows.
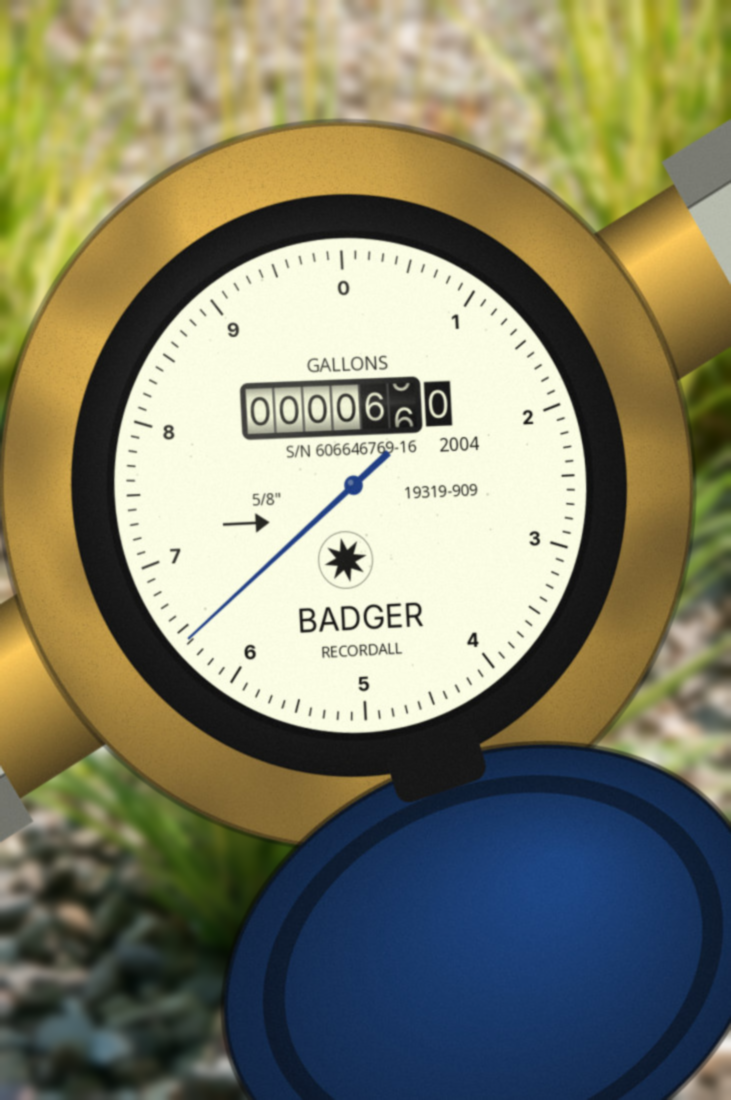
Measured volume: 656.4,gal
